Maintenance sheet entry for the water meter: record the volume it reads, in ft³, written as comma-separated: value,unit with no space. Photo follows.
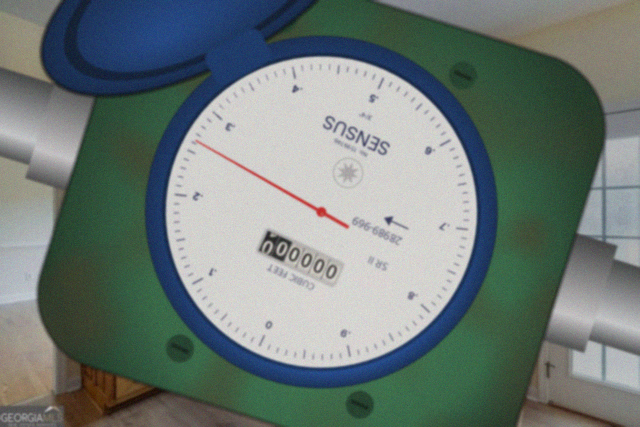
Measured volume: 0.26,ft³
